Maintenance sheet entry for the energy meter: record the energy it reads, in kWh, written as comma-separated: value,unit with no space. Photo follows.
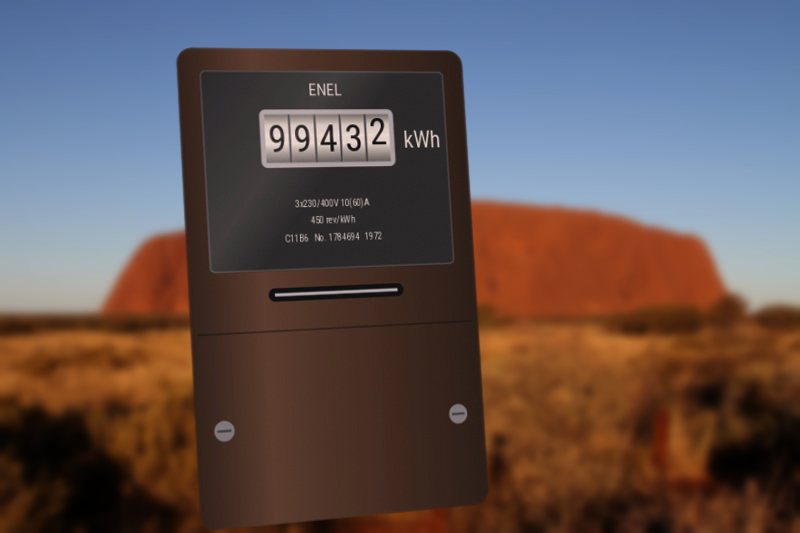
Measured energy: 99432,kWh
